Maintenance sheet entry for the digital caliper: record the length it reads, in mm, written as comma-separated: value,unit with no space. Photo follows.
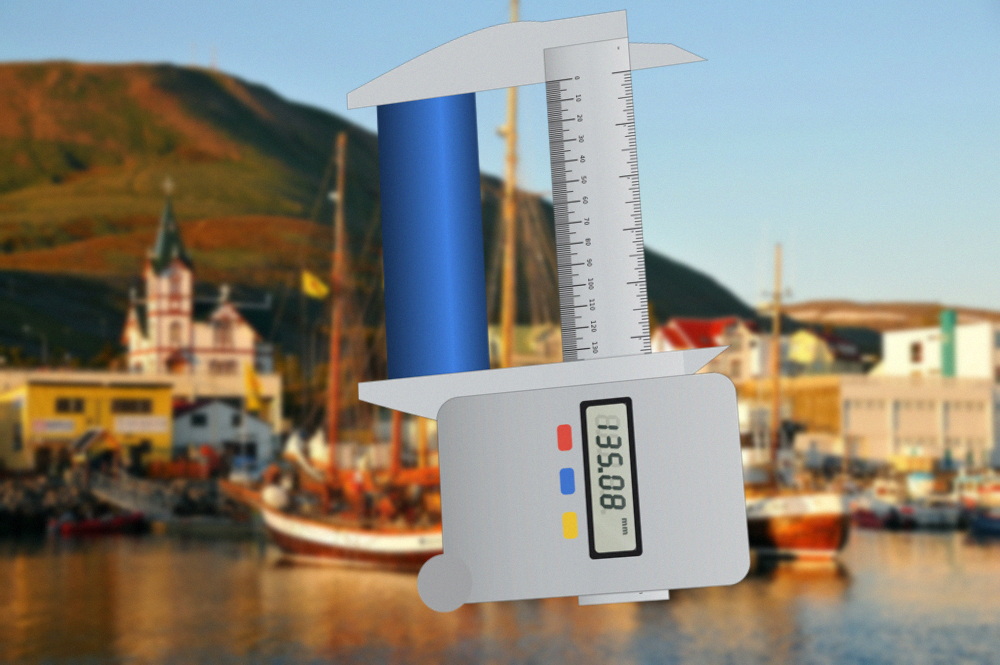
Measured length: 135.08,mm
